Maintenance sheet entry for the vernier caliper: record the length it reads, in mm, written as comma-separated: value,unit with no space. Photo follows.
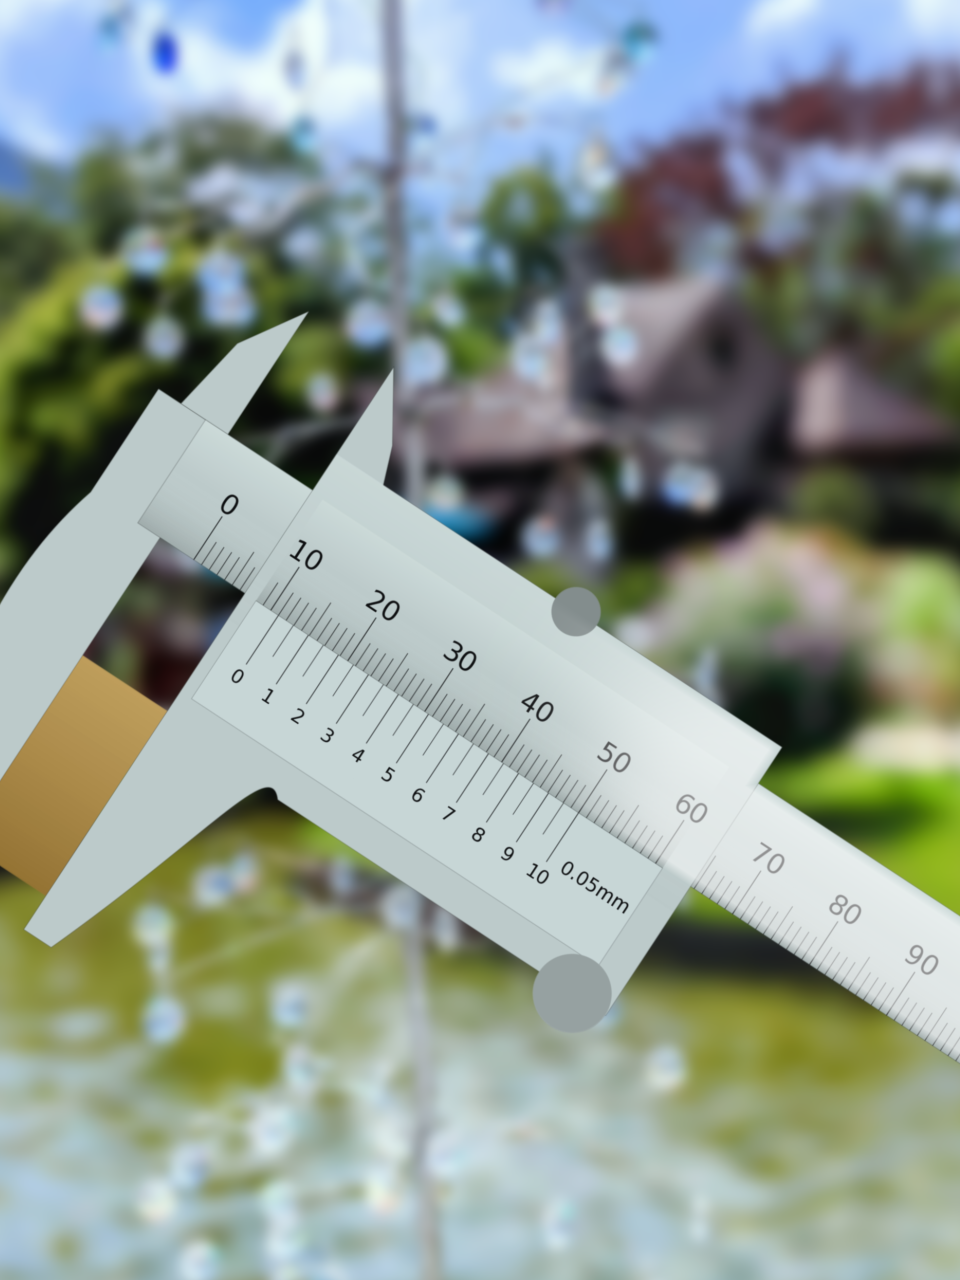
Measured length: 11.0,mm
